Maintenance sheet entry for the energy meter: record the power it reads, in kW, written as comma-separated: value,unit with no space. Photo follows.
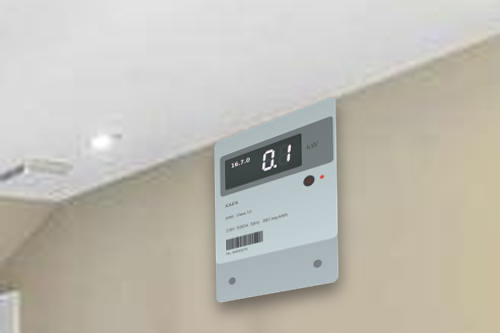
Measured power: 0.1,kW
